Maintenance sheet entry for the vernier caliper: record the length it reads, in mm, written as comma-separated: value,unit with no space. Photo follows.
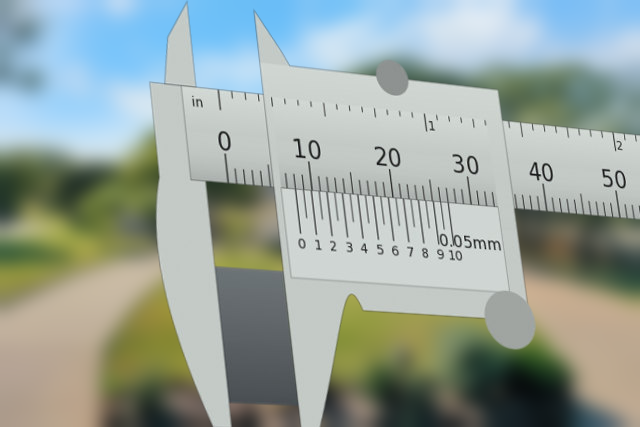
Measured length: 8.0,mm
